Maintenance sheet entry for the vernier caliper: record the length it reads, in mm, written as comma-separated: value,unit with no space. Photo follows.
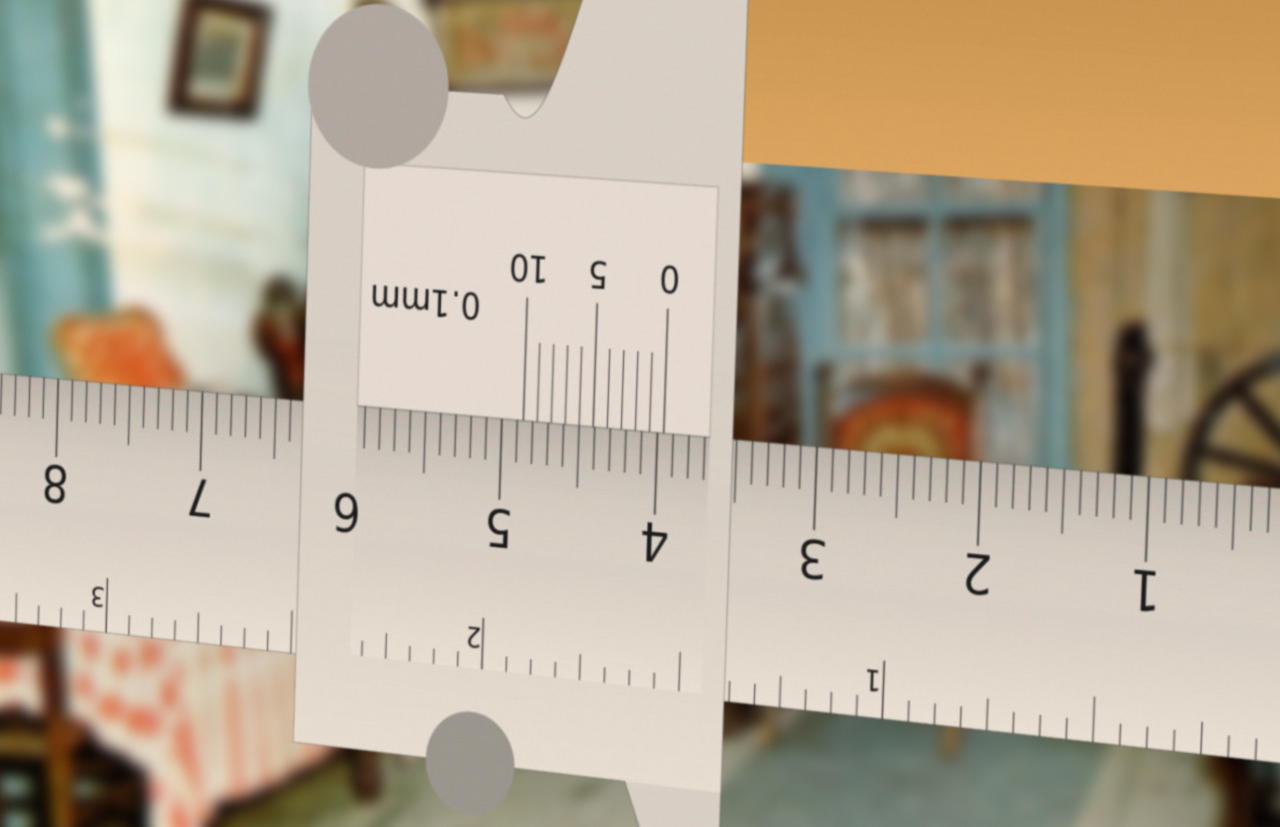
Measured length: 39.6,mm
